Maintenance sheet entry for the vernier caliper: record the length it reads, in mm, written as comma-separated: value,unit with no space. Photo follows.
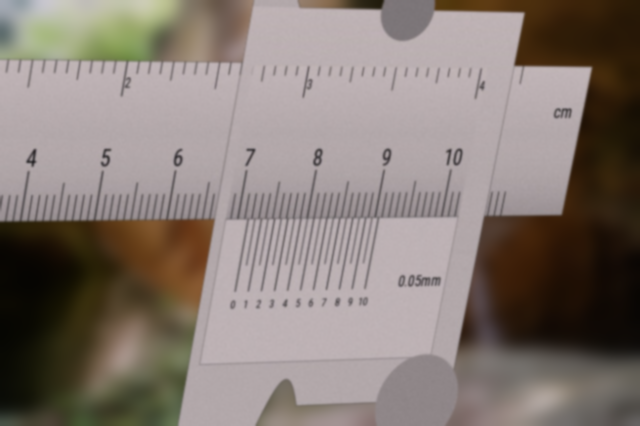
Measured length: 71.5,mm
